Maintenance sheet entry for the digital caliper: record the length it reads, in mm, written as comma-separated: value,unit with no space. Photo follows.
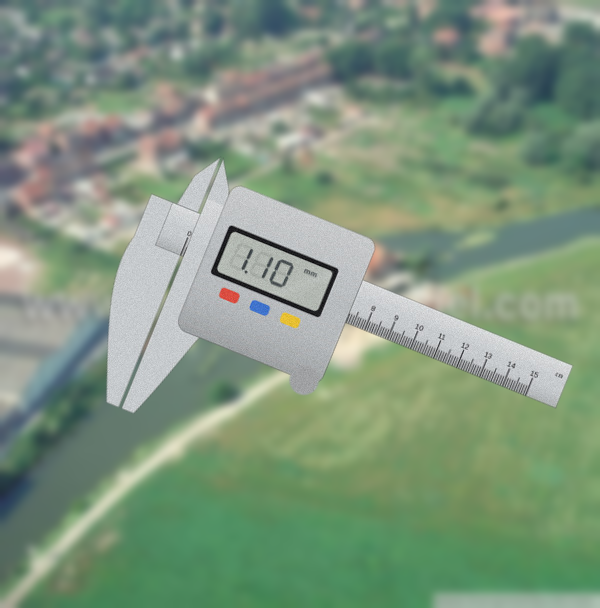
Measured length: 1.10,mm
